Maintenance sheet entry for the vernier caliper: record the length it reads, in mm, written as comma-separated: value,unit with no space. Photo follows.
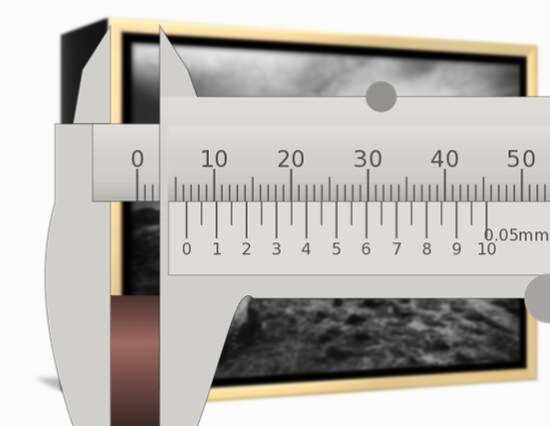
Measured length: 6.4,mm
